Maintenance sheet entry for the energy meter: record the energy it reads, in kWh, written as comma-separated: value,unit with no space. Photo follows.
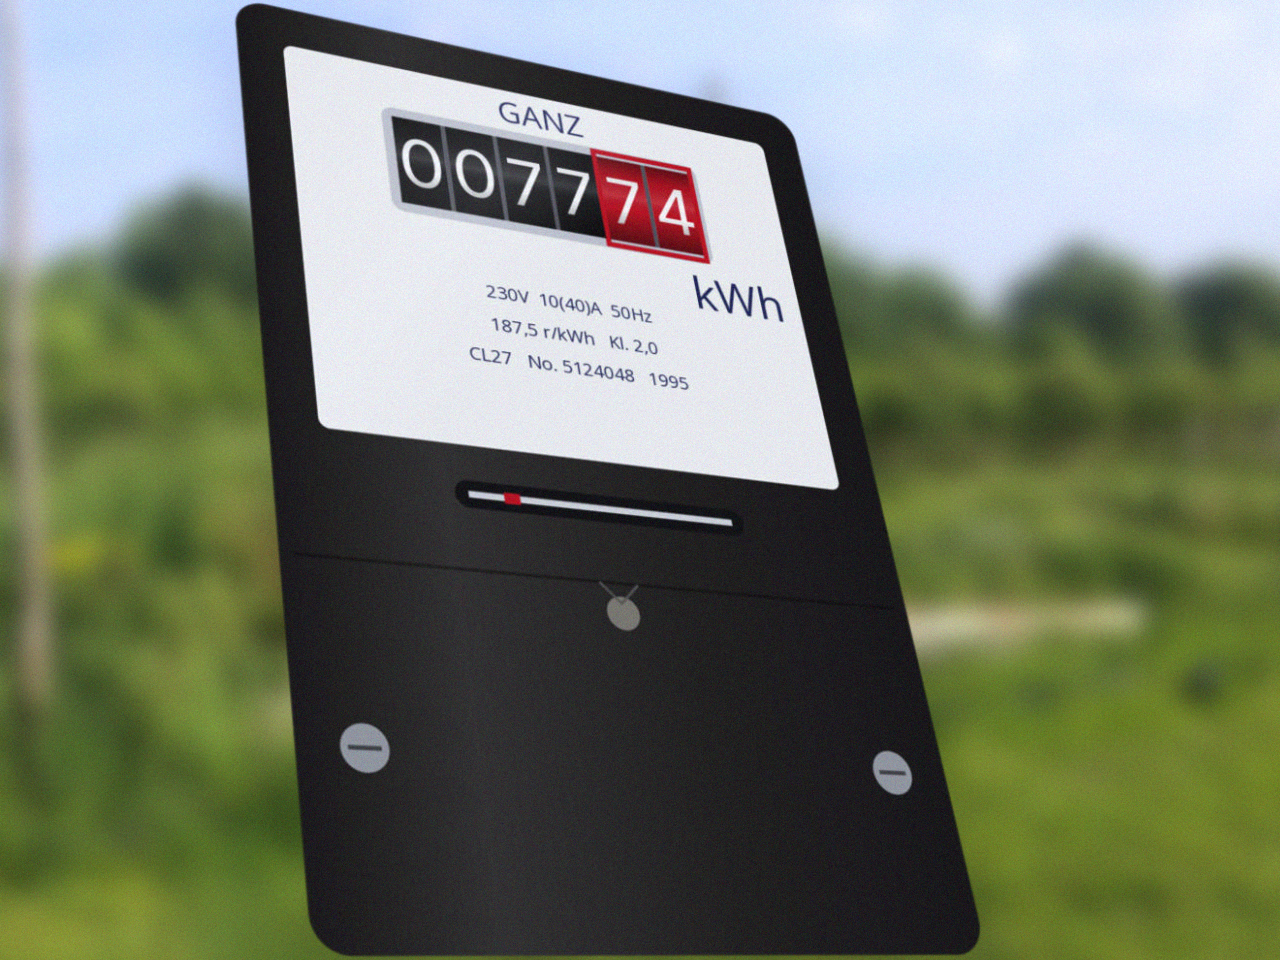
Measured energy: 77.74,kWh
